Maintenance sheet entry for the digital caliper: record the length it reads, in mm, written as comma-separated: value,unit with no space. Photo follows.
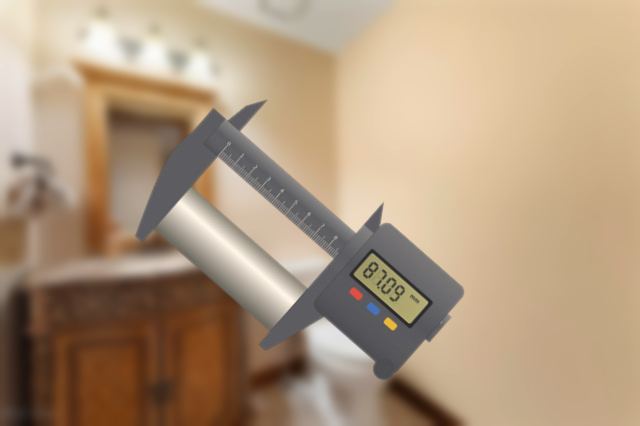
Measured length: 87.09,mm
